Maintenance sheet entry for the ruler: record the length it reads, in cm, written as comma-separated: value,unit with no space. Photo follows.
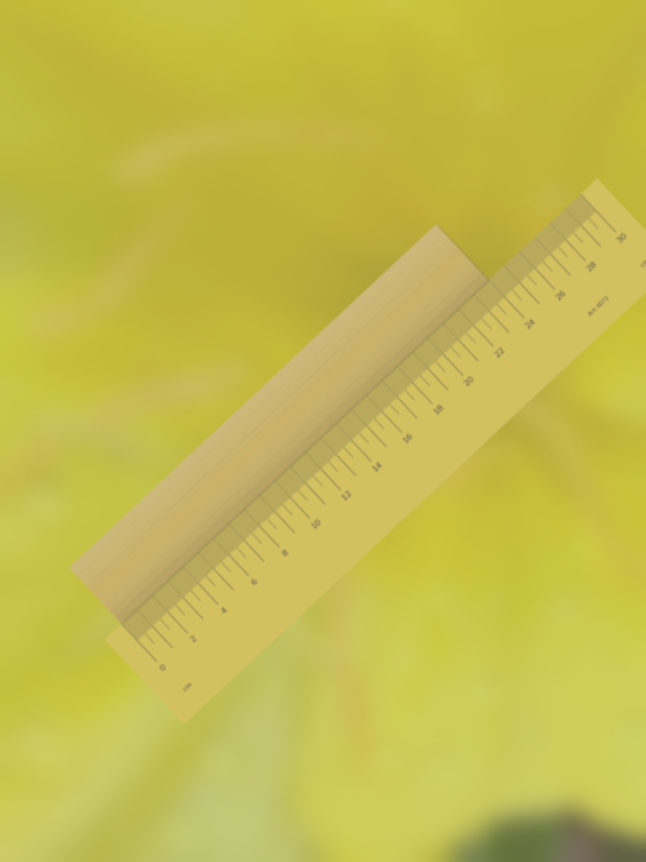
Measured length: 24,cm
